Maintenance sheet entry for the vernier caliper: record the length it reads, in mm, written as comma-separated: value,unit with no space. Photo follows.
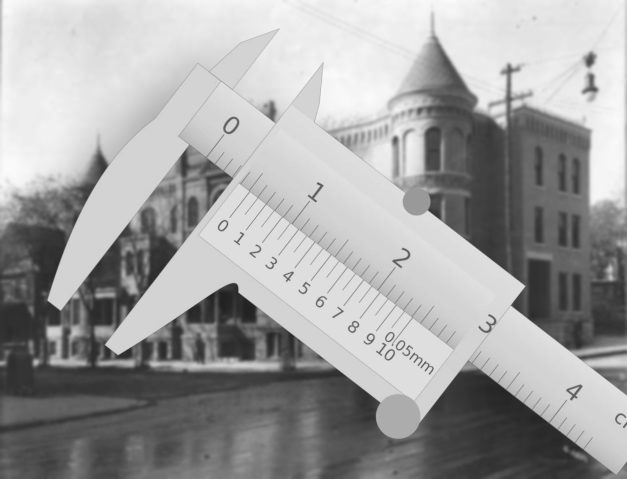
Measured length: 5.1,mm
